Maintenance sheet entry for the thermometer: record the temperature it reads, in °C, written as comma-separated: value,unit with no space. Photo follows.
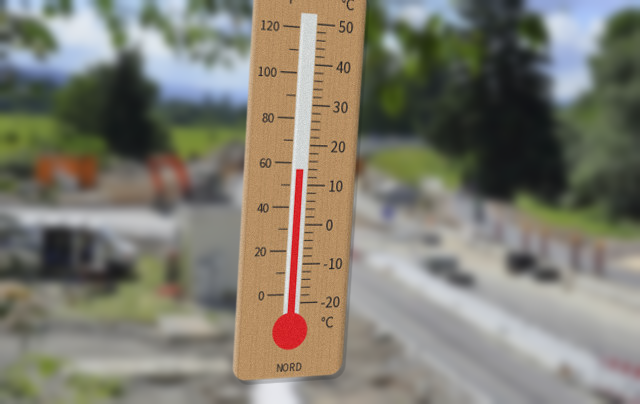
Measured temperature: 14,°C
